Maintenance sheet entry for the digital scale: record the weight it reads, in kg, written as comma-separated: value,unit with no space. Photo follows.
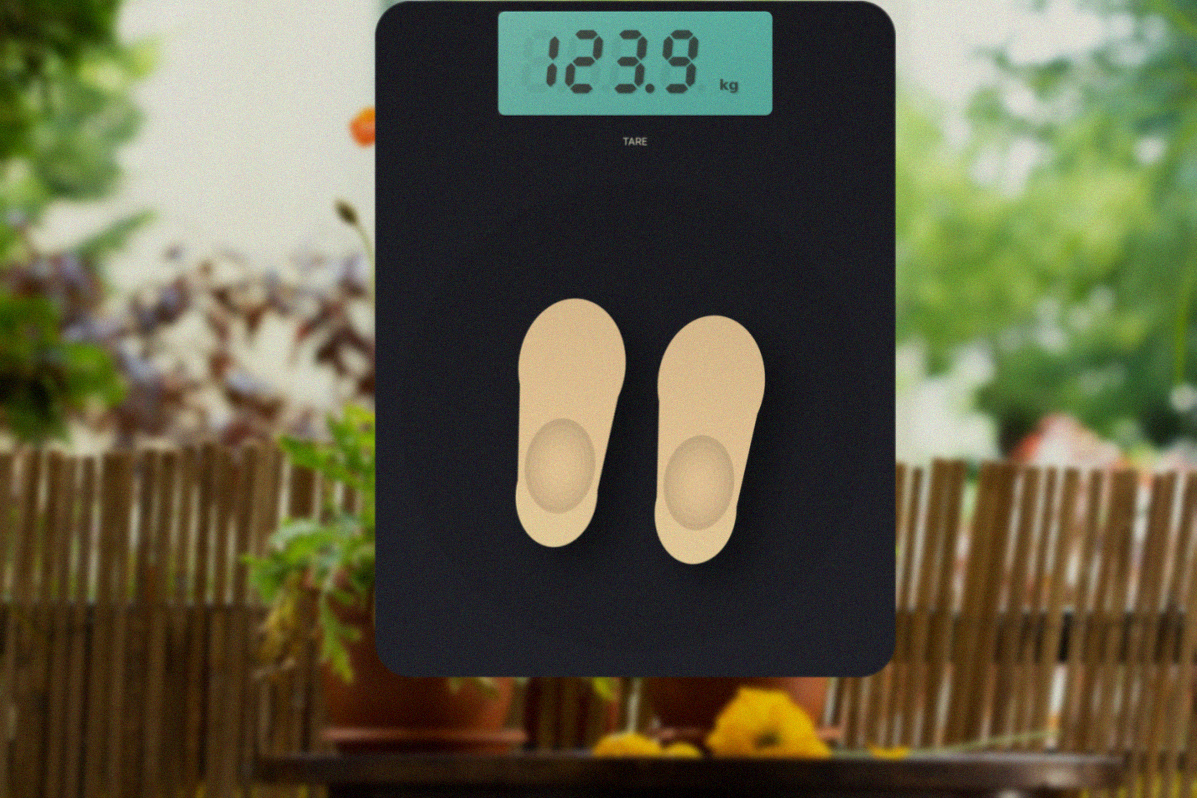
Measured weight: 123.9,kg
